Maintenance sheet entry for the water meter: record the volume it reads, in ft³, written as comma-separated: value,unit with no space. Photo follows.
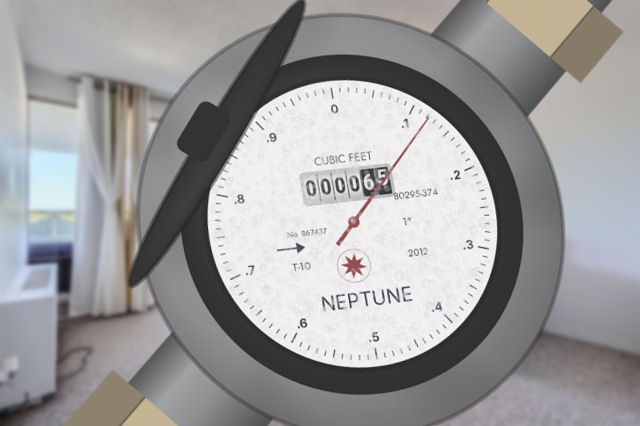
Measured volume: 65.12,ft³
